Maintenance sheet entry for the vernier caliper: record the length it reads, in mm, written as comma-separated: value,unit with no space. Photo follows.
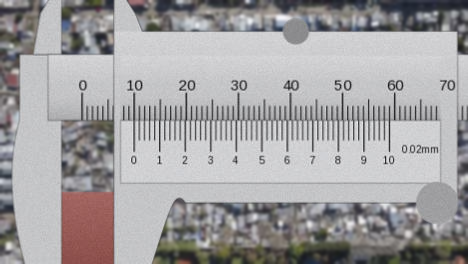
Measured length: 10.0,mm
